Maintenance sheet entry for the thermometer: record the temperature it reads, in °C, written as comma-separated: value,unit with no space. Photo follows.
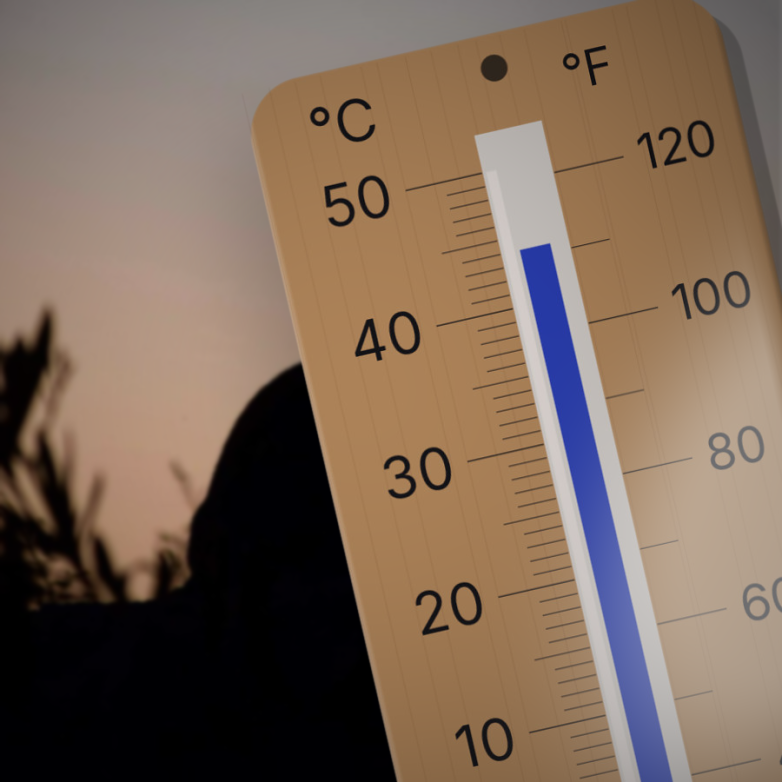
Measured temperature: 44,°C
